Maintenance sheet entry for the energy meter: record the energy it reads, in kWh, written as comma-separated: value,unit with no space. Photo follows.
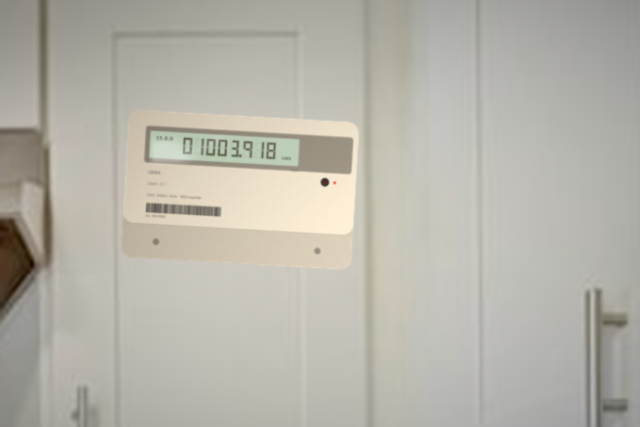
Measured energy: 1003.918,kWh
